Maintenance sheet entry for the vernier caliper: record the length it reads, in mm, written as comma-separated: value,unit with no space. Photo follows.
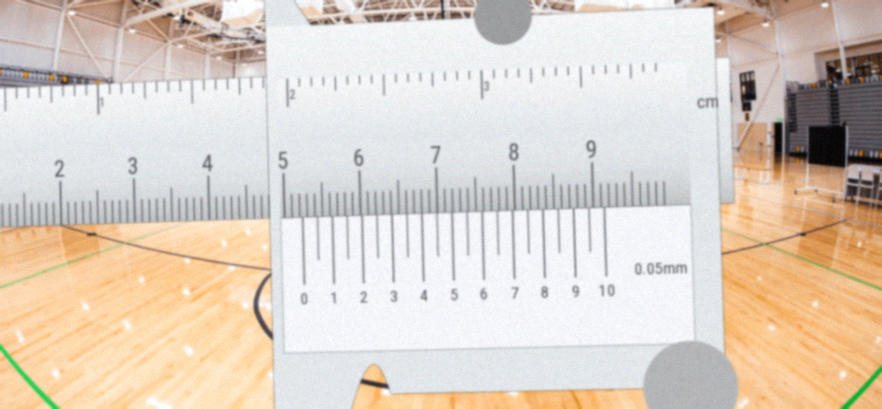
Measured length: 52.4,mm
